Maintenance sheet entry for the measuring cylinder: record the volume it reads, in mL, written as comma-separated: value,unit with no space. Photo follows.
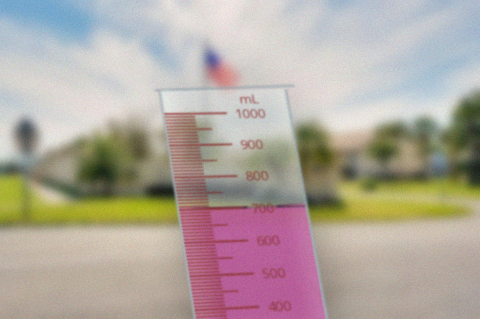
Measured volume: 700,mL
